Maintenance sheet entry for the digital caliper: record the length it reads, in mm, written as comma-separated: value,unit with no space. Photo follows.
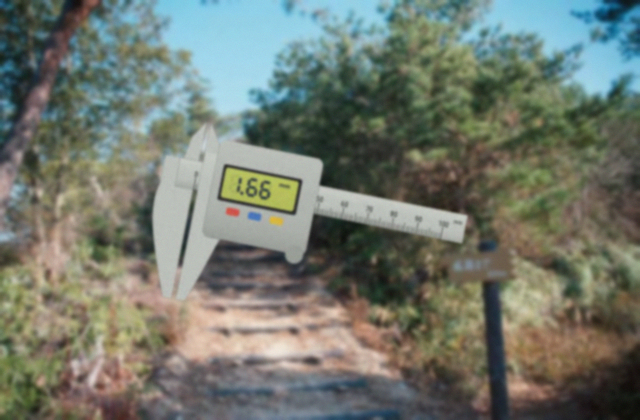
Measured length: 1.66,mm
